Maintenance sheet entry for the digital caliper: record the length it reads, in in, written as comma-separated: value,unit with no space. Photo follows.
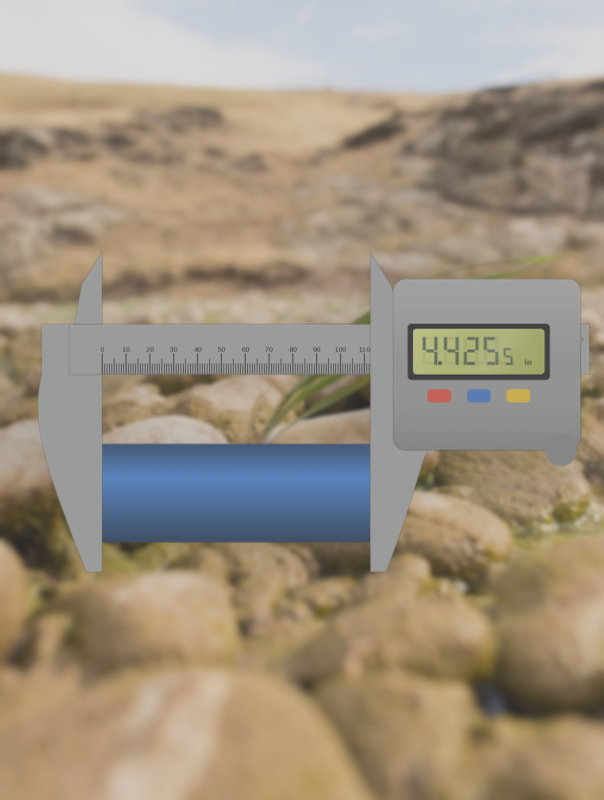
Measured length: 4.4255,in
